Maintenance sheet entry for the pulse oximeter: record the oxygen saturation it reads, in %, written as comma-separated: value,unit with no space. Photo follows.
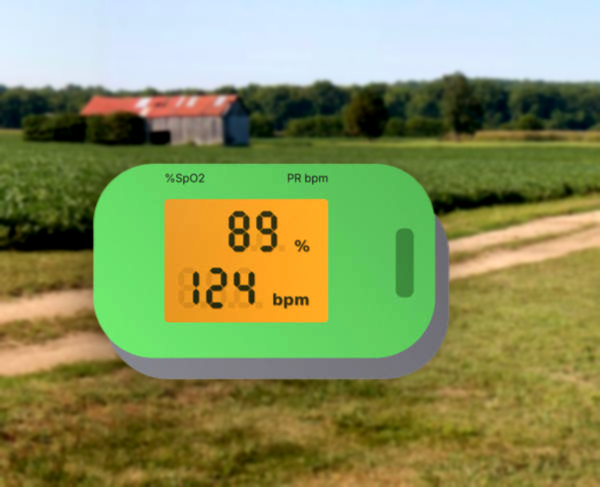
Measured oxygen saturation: 89,%
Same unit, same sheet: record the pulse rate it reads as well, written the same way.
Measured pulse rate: 124,bpm
